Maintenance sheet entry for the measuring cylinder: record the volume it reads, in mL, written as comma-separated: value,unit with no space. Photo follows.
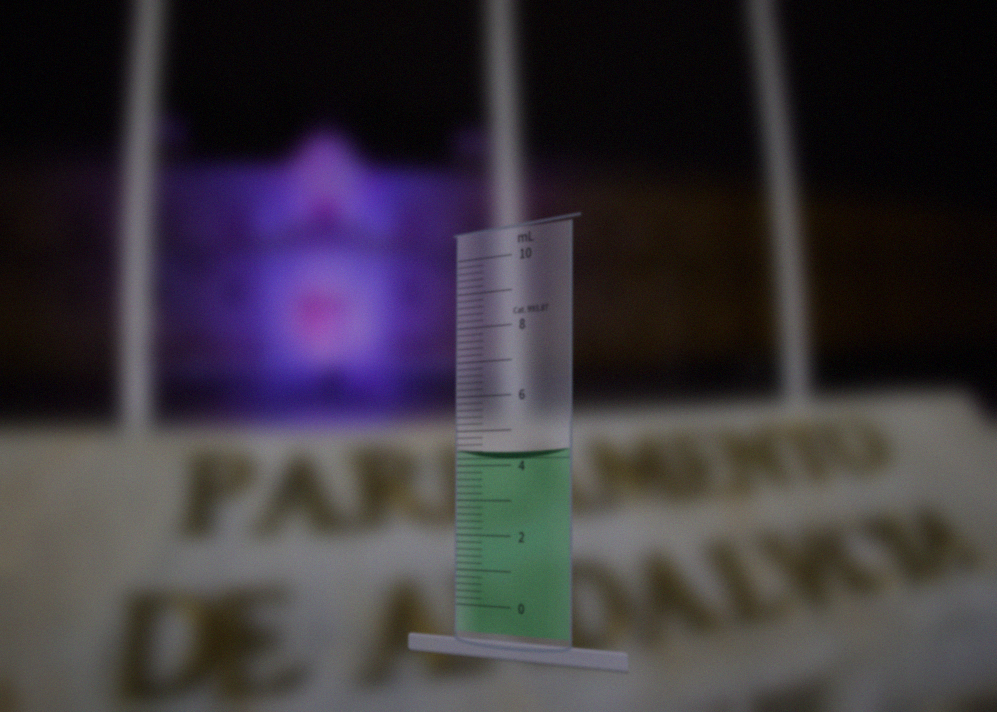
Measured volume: 4.2,mL
